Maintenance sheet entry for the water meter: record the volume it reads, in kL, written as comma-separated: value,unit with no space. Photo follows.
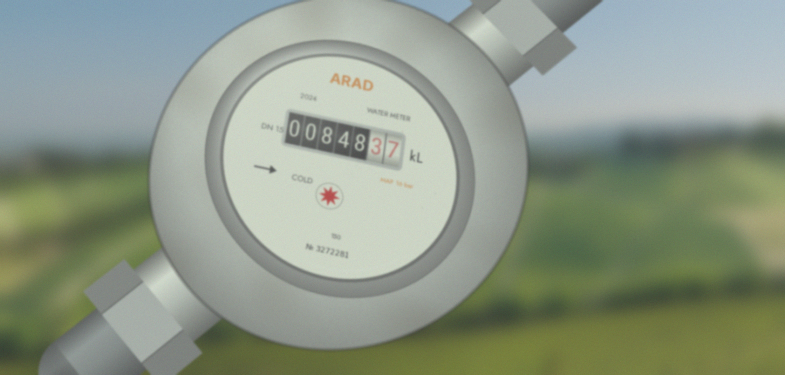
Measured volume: 848.37,kL
